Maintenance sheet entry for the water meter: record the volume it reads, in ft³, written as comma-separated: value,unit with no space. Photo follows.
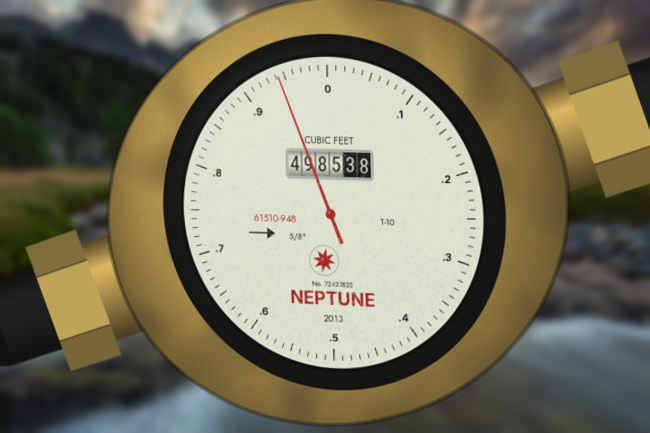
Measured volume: 498537.94,ft³
